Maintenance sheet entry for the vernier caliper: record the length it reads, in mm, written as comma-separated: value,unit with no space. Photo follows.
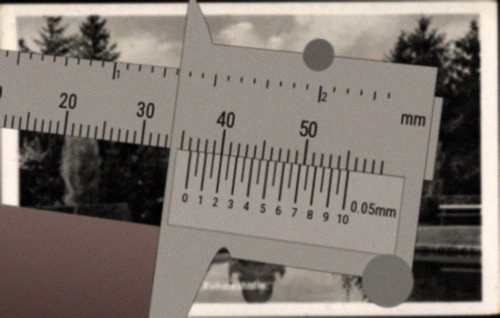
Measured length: 36.2,mm
